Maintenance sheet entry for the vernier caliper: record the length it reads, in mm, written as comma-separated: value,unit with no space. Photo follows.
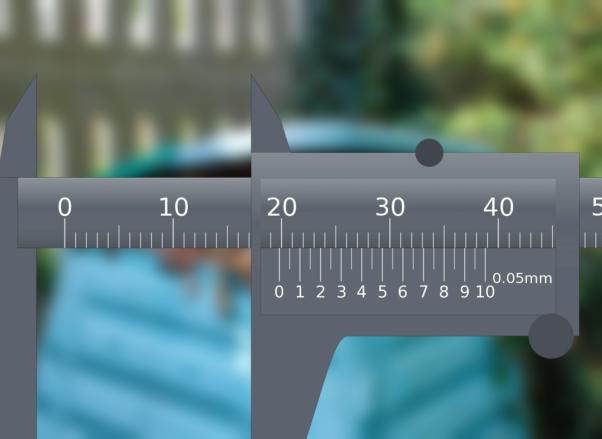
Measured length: 19.8,mm
